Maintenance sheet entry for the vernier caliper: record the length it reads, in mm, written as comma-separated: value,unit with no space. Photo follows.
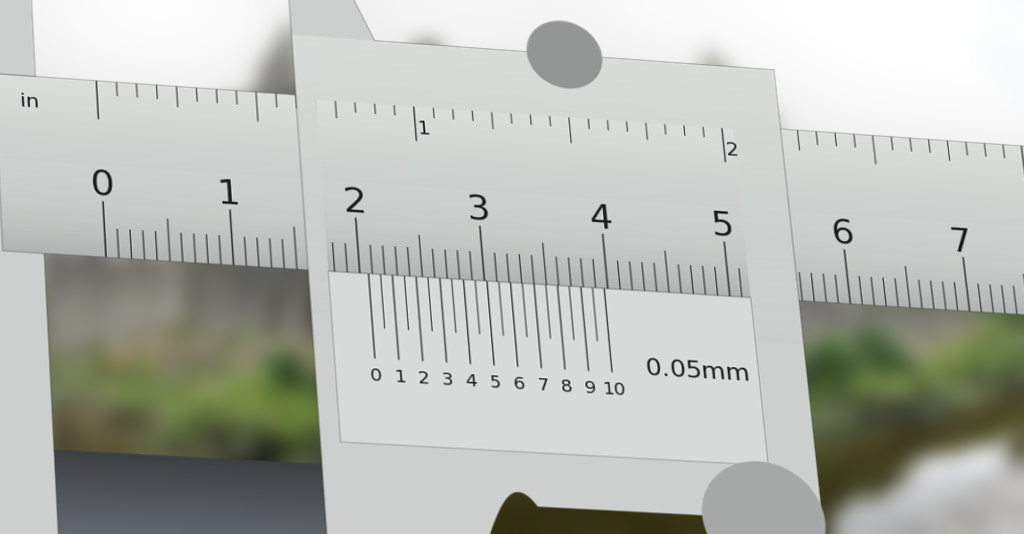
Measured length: 20.7,mm
